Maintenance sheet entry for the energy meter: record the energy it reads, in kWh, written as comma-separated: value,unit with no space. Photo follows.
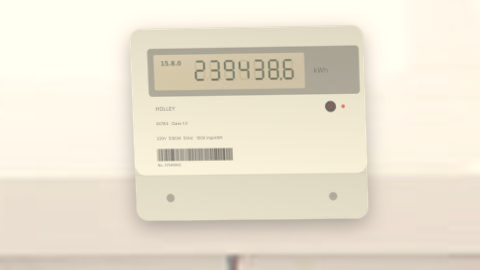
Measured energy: 239438.6,kWh
